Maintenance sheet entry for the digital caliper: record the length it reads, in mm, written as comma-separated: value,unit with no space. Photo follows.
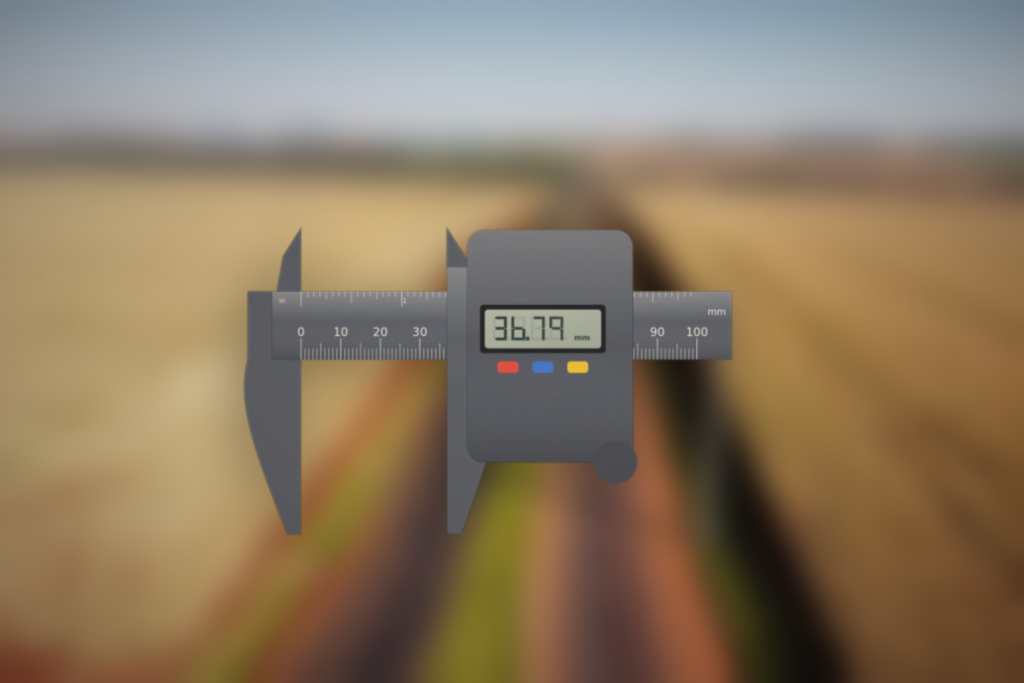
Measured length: 36.79,mm
